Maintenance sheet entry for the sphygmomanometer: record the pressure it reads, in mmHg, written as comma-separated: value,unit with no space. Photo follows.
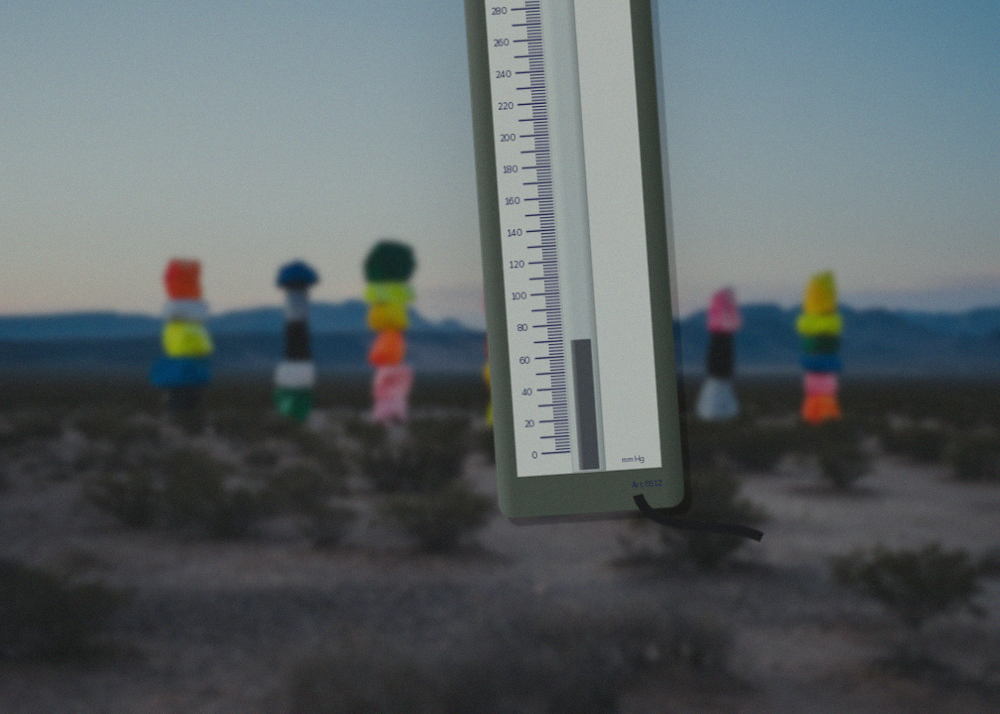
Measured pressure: 70,mmHg
